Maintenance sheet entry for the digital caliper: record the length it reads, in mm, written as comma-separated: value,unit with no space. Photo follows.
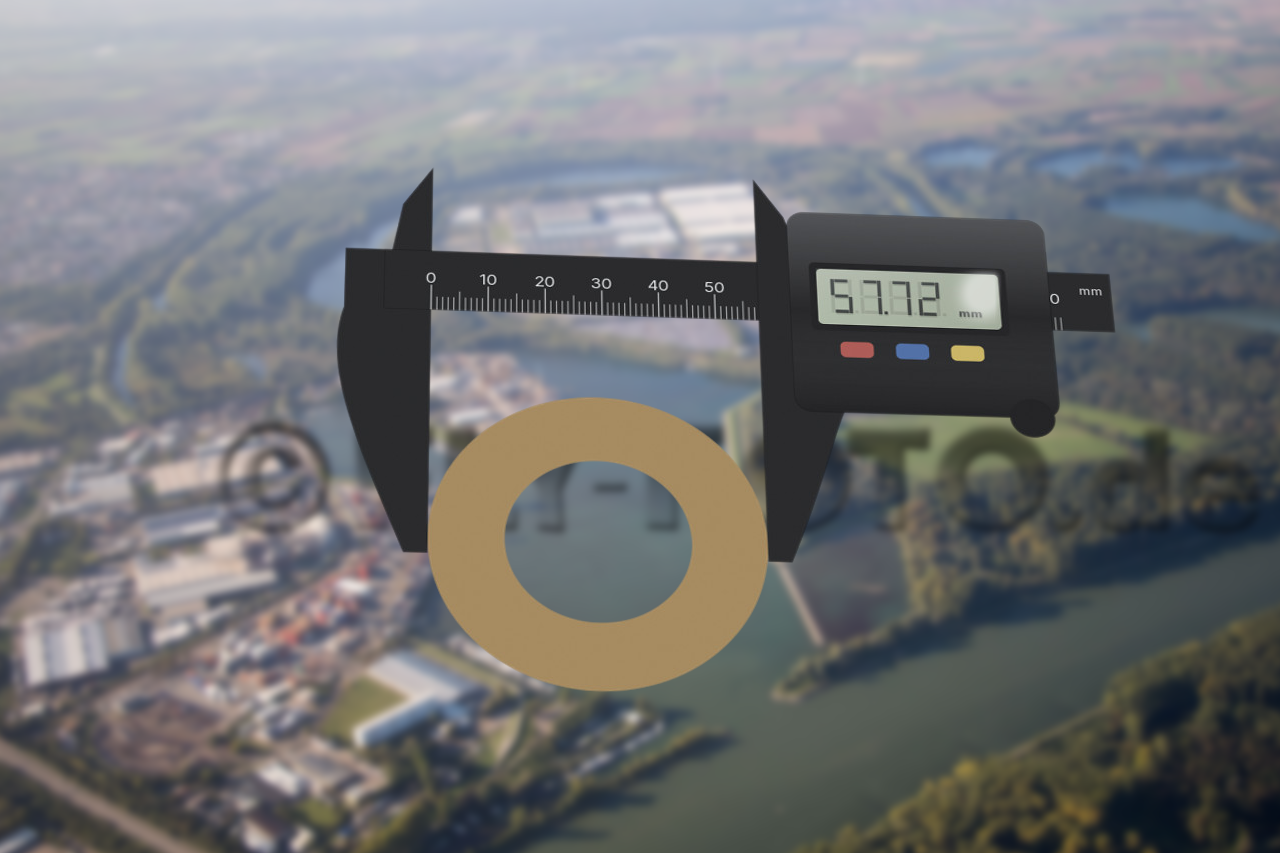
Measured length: 57.72,mm
